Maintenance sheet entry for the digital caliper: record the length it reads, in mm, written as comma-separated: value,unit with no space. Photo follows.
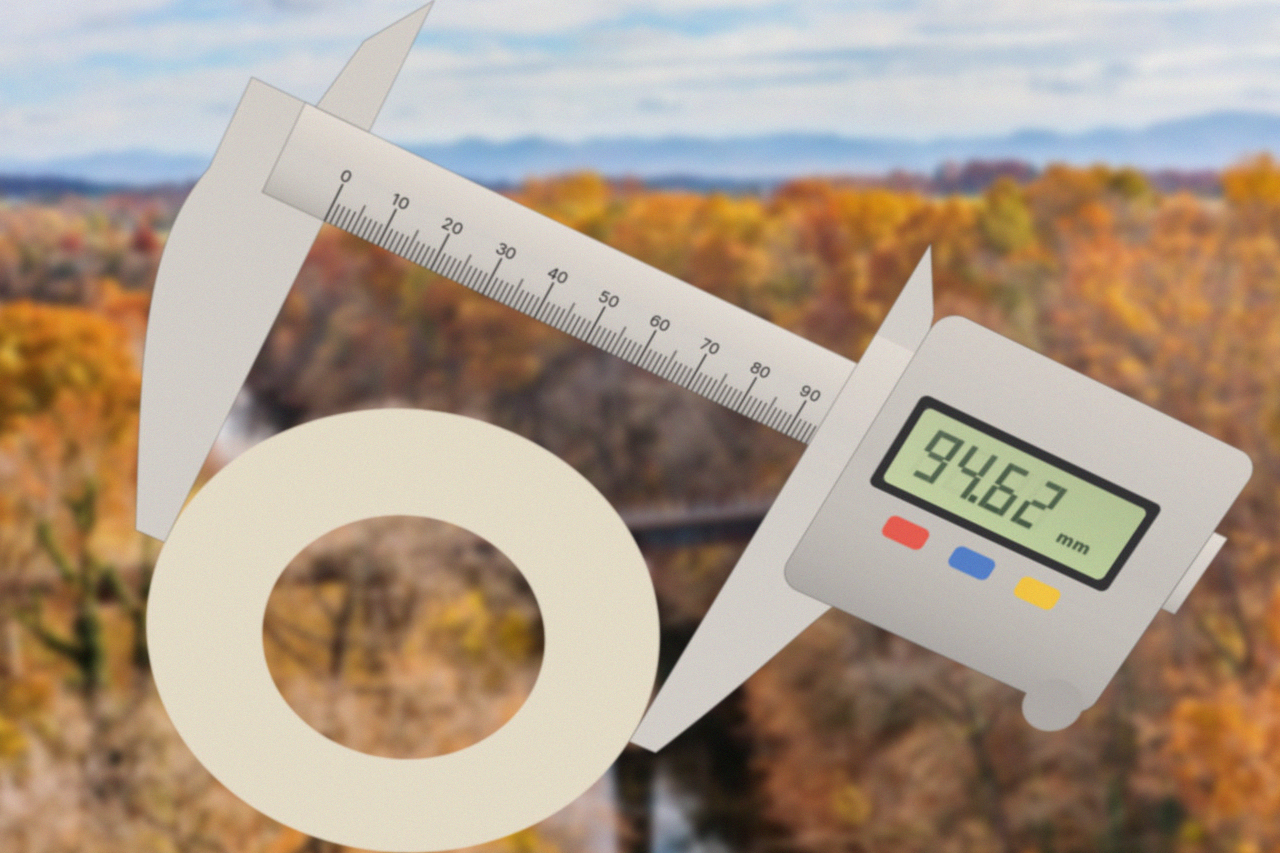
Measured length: 94.62,mm
